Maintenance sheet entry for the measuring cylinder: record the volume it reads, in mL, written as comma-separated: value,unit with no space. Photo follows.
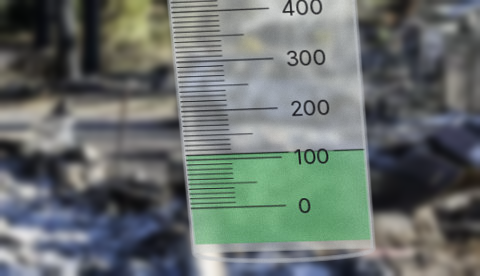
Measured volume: 110,mL
